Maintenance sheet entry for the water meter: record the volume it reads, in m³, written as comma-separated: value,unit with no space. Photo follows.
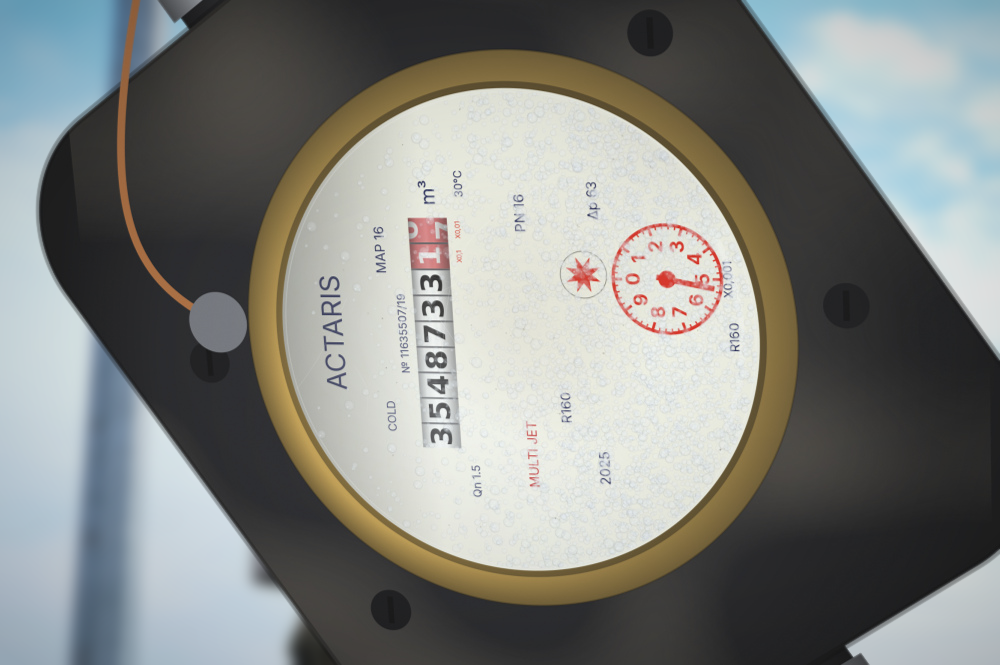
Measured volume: 3548733.165,m³
